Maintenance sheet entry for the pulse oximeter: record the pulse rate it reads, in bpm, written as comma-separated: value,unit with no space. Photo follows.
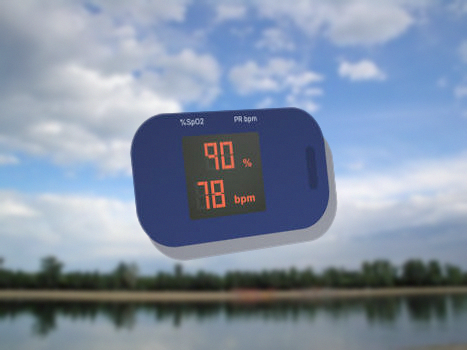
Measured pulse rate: 78,bpm
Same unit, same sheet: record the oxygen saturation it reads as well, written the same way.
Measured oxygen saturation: 90,%
